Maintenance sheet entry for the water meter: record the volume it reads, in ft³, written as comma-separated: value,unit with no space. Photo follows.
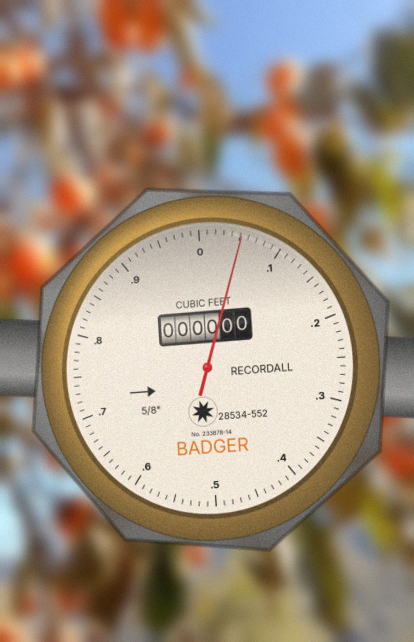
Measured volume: 0.05,ft³
